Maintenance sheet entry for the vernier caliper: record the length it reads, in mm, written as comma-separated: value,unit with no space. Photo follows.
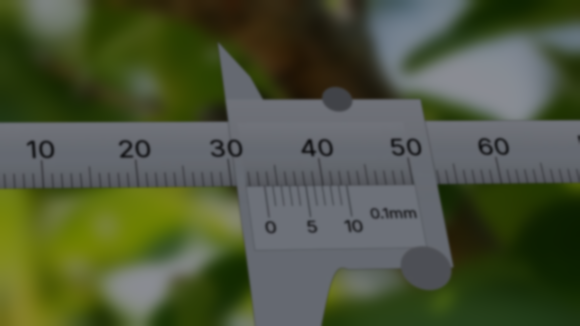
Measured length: 33.6,mm
